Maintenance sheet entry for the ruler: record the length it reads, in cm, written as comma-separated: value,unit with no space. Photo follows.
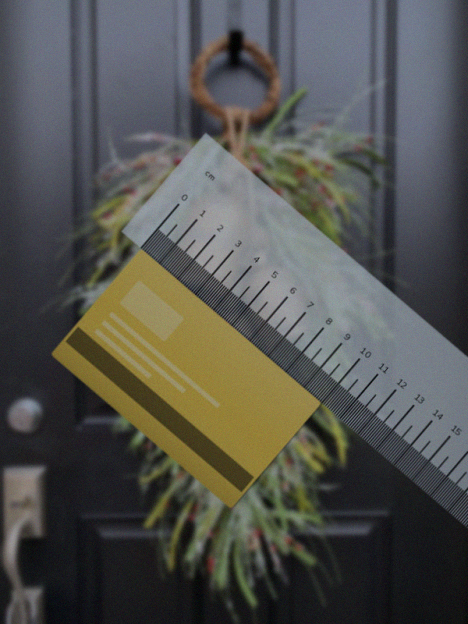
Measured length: 10,cm
